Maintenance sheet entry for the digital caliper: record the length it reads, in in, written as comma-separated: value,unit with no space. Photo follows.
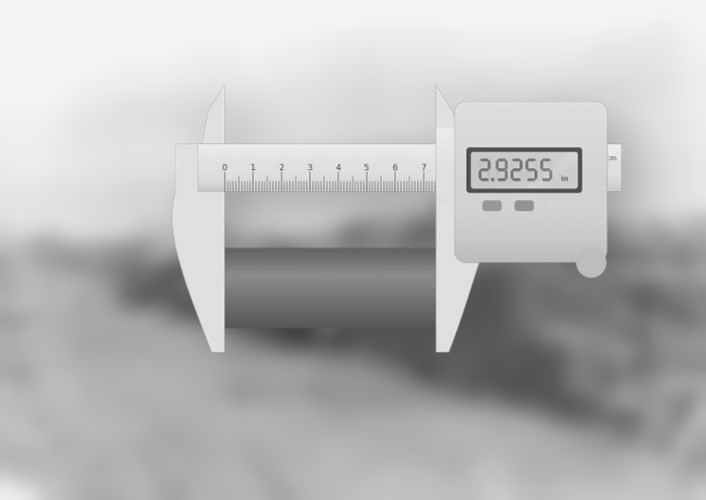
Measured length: 2.9255,in
